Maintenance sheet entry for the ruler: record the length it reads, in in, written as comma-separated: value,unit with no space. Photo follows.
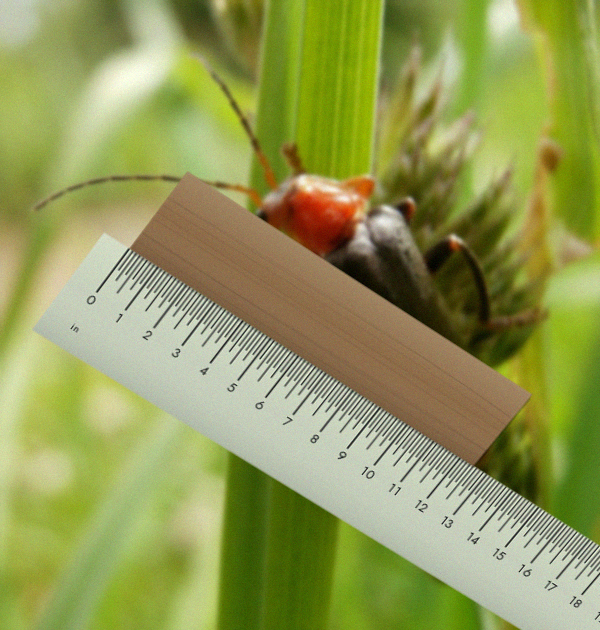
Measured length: 12.5,in
